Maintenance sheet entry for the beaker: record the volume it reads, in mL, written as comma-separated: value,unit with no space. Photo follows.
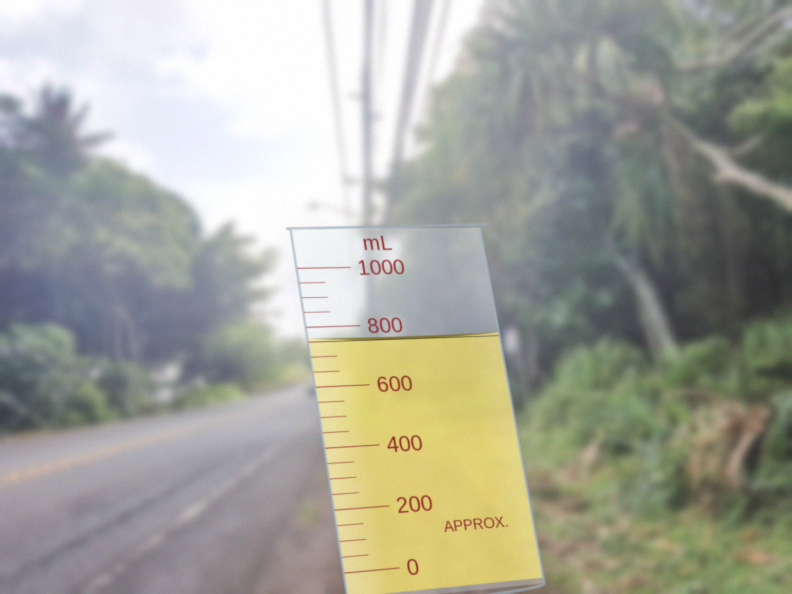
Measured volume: 750,mL
